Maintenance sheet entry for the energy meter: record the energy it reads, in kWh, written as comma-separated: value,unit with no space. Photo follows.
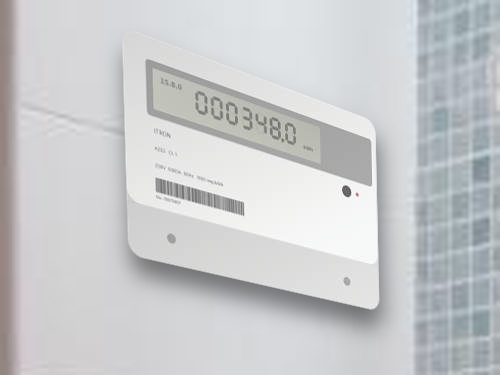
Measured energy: 348.0,kWh
